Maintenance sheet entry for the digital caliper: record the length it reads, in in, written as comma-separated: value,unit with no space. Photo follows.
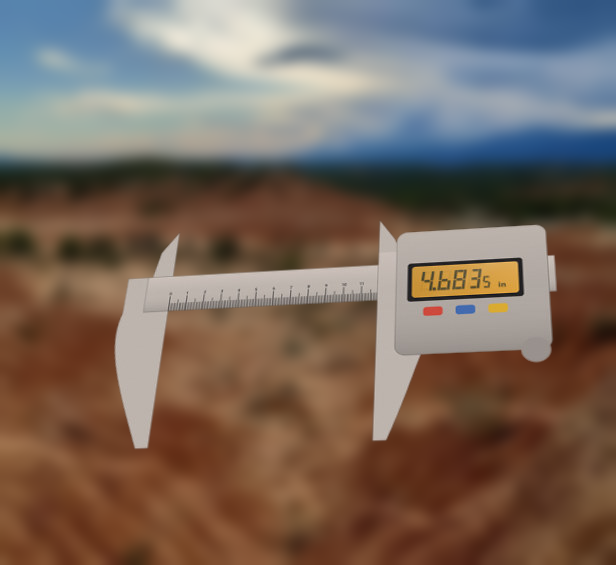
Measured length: 4.6835,in
